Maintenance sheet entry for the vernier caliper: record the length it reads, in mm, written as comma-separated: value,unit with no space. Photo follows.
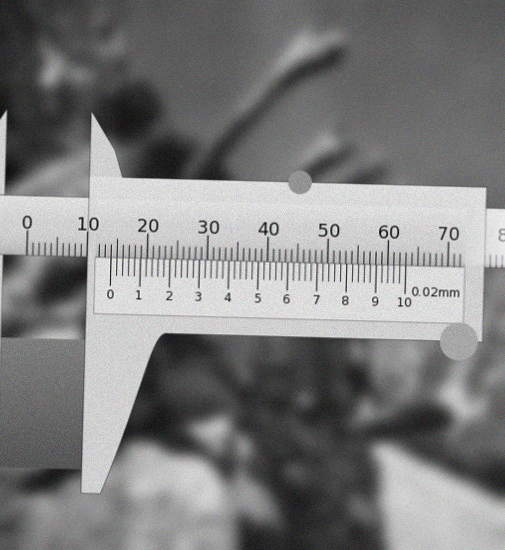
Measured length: 14.0,mm
